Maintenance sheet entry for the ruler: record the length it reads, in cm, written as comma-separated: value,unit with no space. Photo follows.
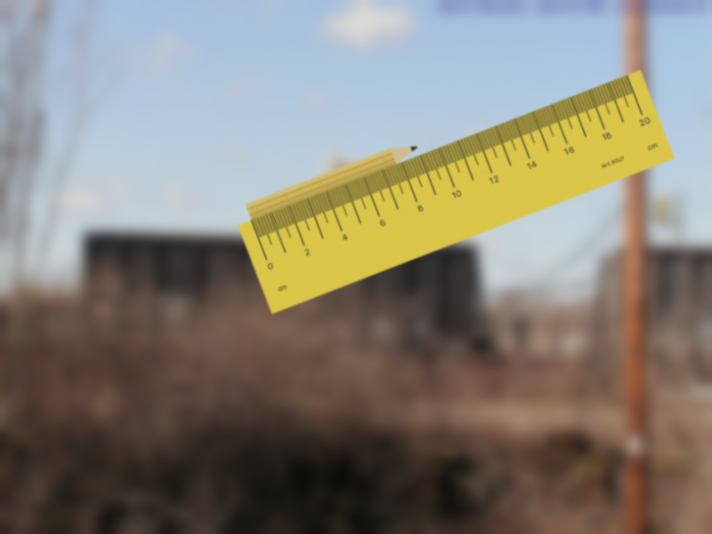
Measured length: 9,cm
